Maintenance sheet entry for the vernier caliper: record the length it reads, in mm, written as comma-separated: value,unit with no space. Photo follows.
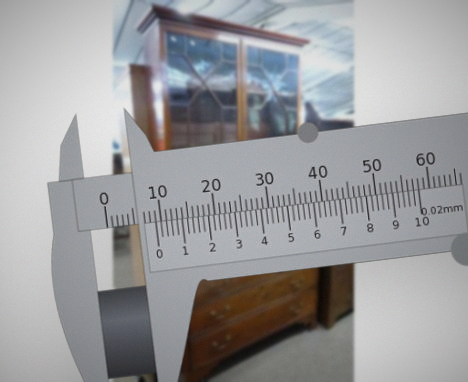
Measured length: 9.0,mm
